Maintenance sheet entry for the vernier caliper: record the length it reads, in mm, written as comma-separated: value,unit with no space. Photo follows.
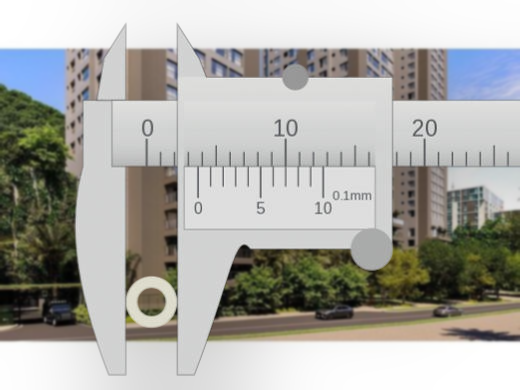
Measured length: 3.7,mm
